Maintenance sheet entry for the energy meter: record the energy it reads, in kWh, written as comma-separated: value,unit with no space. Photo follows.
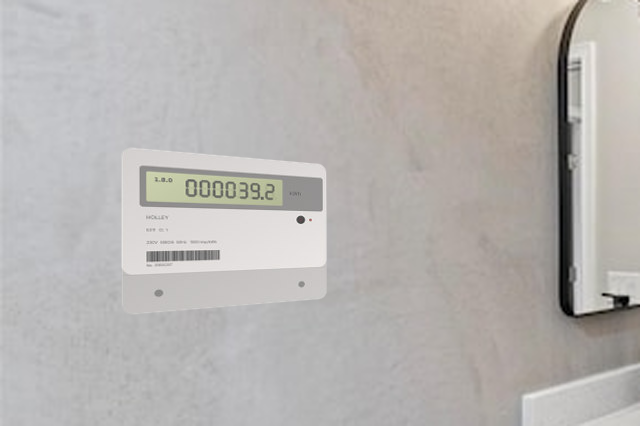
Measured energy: 39.2,kWh
